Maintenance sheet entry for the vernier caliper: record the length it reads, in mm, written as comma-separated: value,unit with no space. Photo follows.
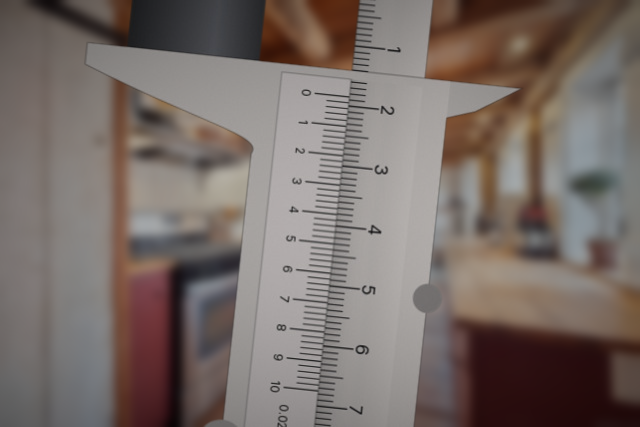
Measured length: 18.5,mm
